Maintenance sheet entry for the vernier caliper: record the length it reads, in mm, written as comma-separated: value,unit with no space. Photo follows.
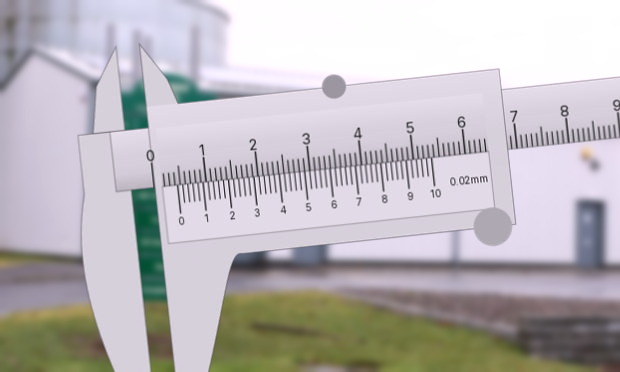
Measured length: 4.5,mm
